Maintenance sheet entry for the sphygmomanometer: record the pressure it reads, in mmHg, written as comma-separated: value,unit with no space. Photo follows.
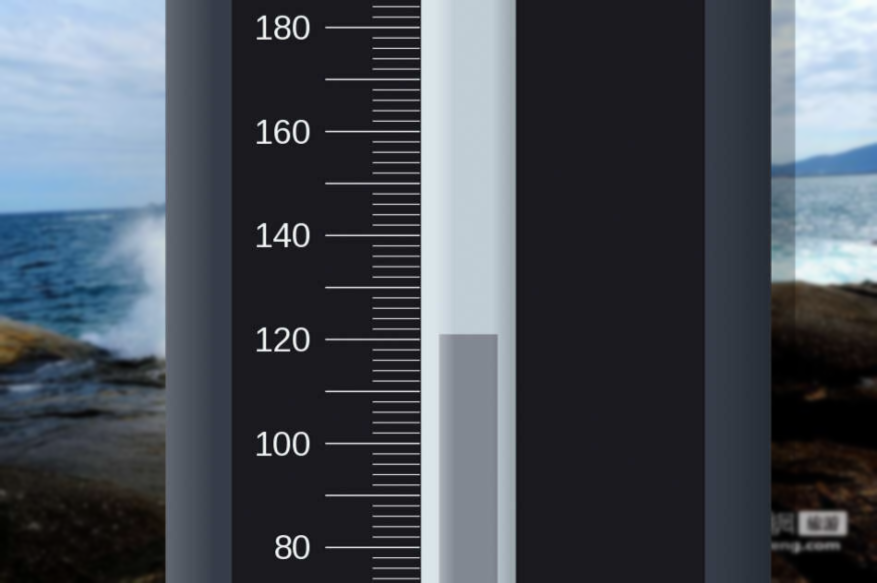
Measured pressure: 121,mmHg
